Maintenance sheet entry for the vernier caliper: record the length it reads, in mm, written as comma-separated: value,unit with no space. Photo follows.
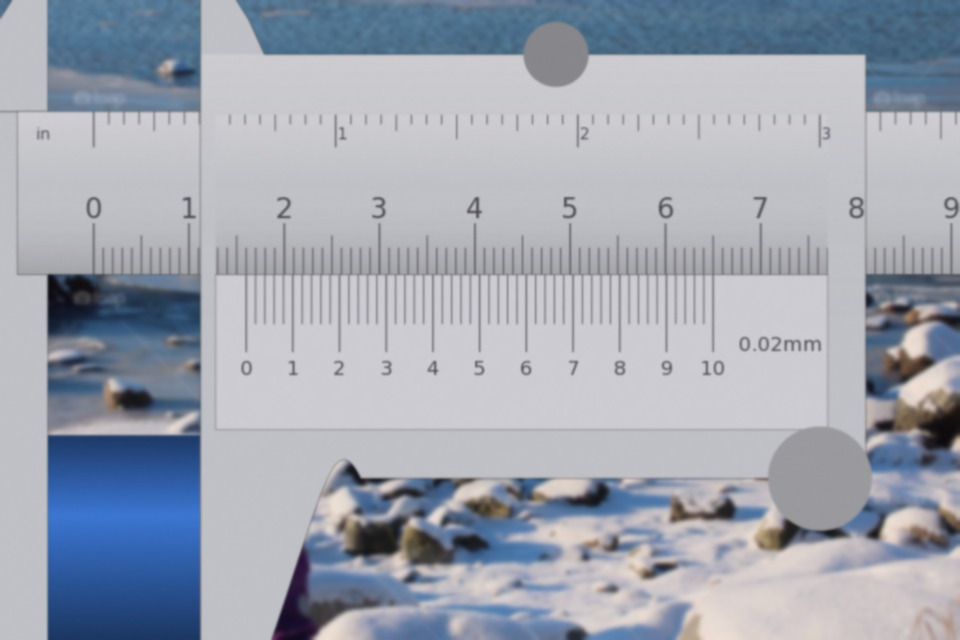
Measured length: 16.0,mm
